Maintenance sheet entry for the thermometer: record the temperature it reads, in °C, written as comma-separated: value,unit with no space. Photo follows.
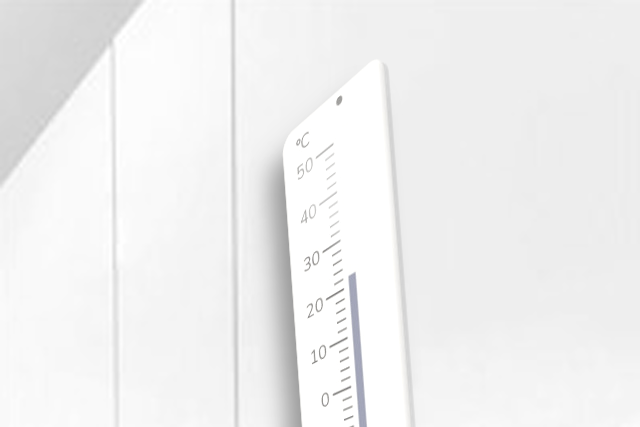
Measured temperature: 22,°C
